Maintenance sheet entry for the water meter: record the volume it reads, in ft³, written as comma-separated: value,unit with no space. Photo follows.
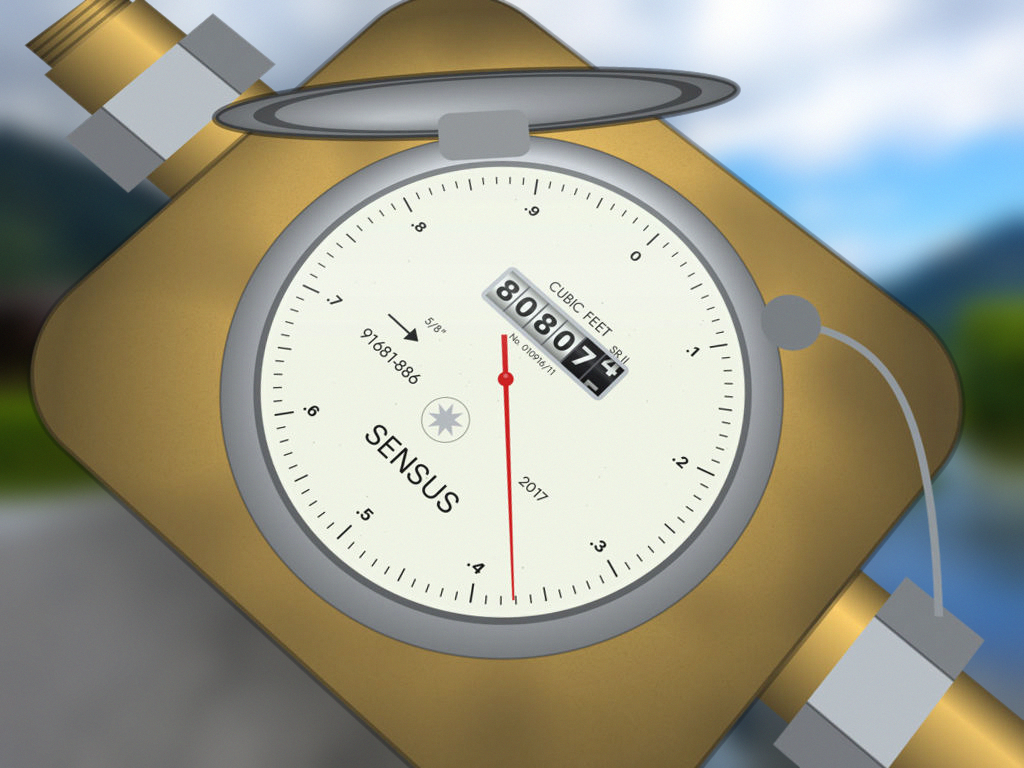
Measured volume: 808074.37,ft³
